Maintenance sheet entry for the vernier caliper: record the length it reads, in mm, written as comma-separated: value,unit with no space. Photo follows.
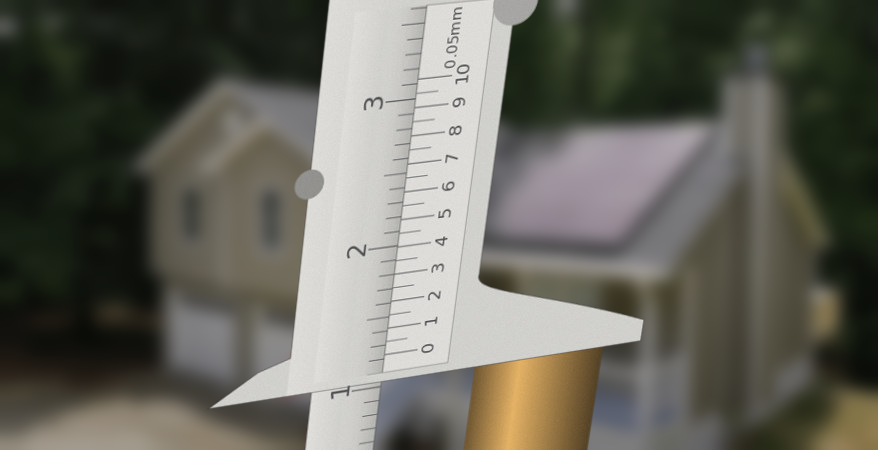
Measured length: 12.3,mm
